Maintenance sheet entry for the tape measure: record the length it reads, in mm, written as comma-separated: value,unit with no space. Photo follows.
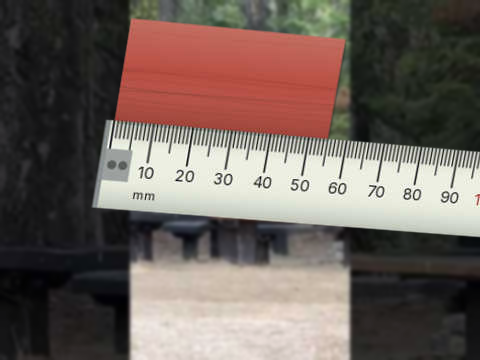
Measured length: 55,mm
